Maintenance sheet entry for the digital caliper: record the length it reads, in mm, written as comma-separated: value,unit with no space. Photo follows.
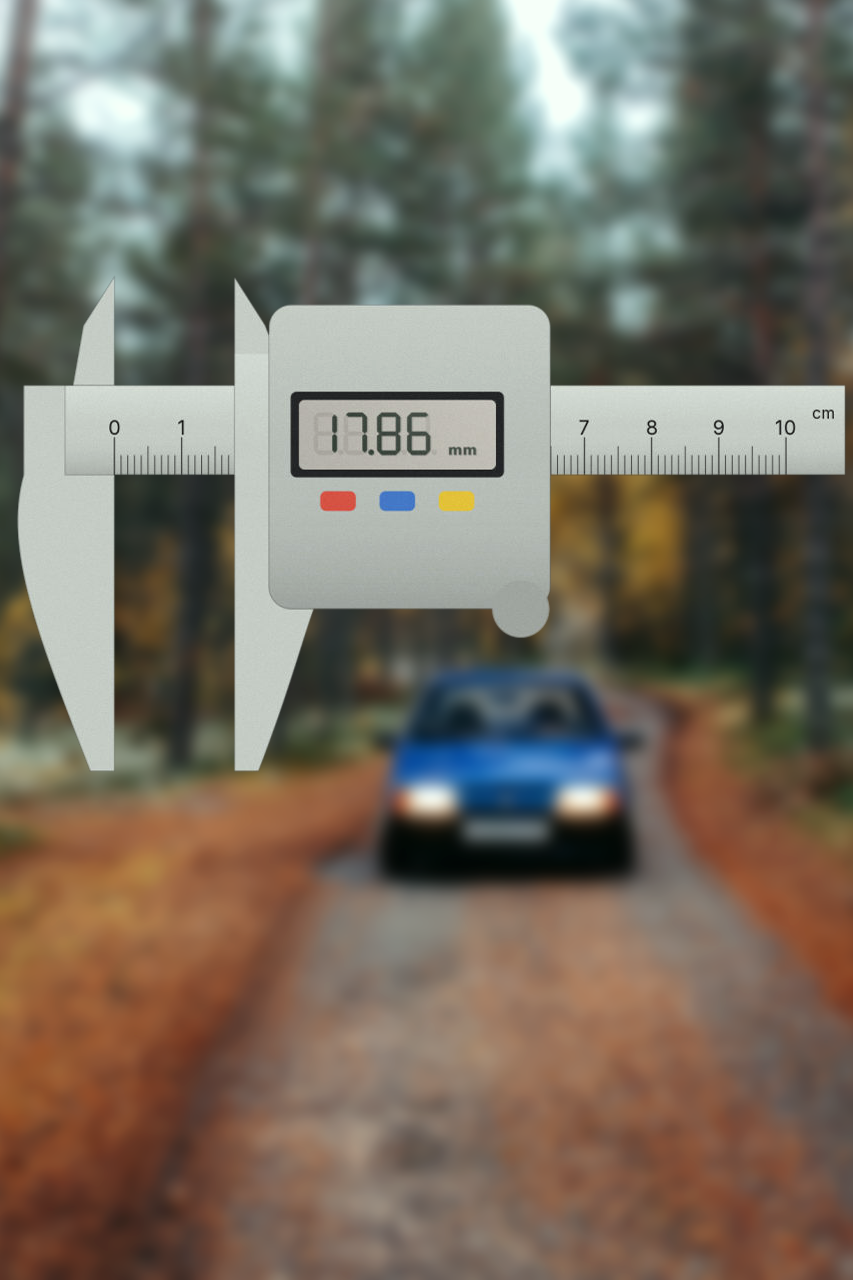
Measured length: 17.86,mm
